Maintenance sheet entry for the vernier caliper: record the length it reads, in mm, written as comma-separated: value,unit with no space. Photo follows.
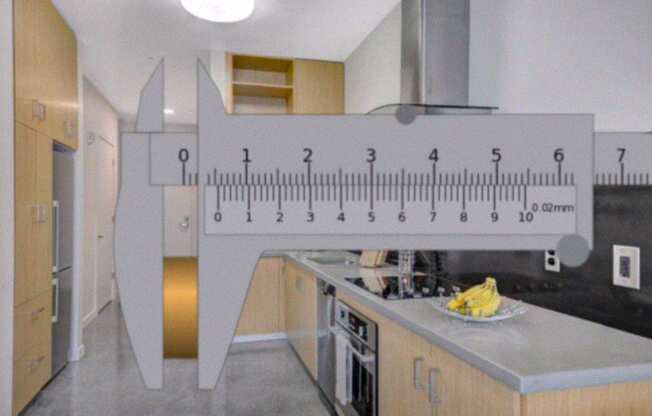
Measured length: 5.5,mm
